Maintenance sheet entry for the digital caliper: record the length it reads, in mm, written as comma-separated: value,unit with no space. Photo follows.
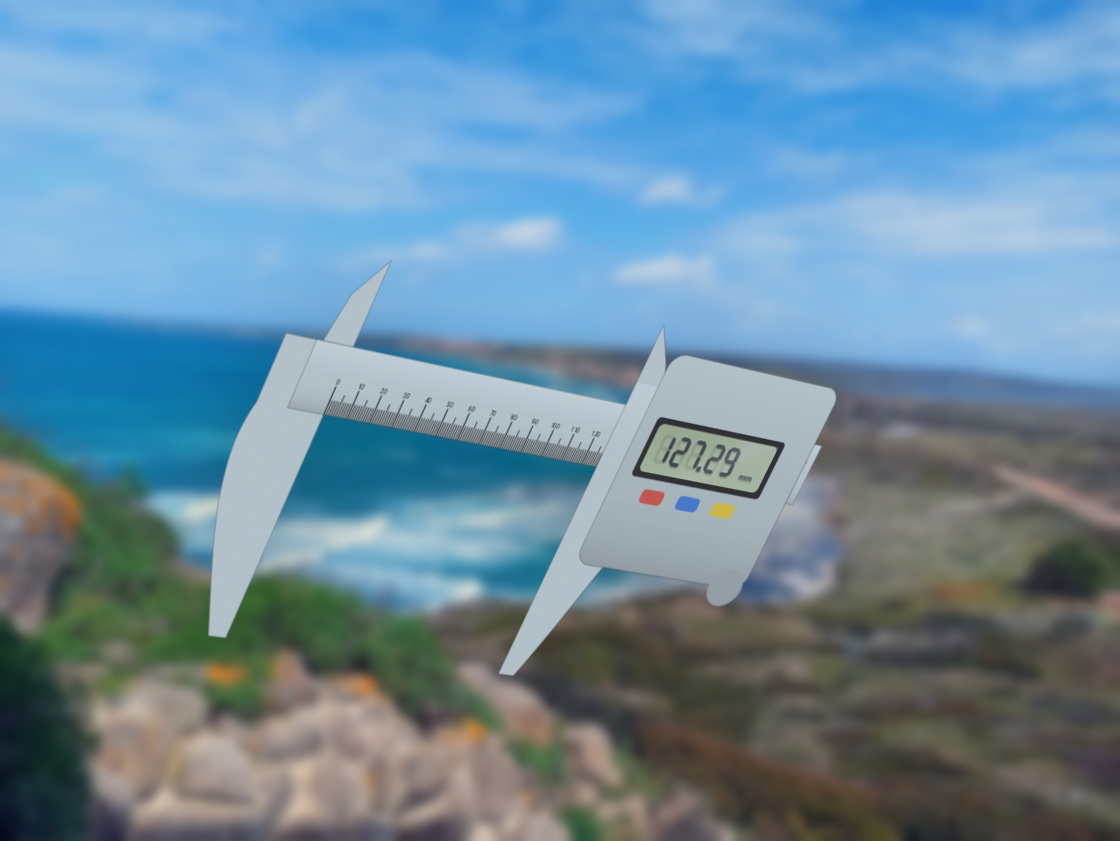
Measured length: 127.29,mm
